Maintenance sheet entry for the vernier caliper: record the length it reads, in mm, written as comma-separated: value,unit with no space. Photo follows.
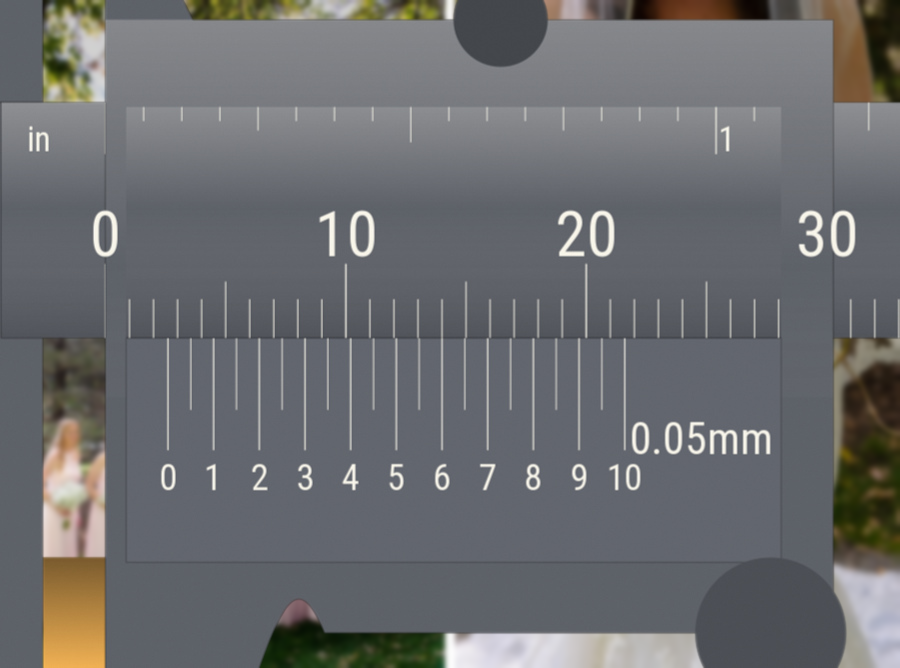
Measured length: 2.6,mm
